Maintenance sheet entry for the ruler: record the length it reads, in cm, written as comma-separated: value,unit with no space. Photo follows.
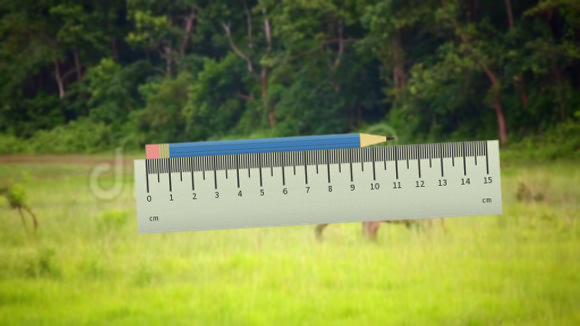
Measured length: 11,cm
